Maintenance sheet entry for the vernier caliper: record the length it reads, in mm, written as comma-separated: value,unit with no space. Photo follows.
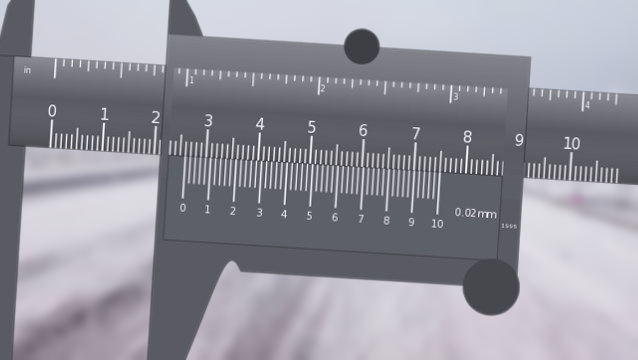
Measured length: 26.0,mm
